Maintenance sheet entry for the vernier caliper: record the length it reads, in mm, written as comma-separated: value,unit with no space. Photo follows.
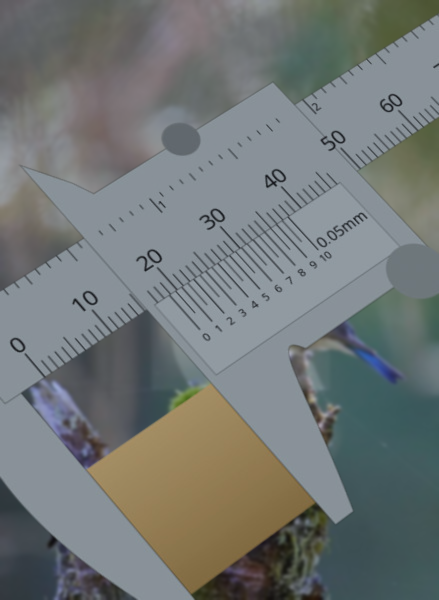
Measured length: 18.8,mm
